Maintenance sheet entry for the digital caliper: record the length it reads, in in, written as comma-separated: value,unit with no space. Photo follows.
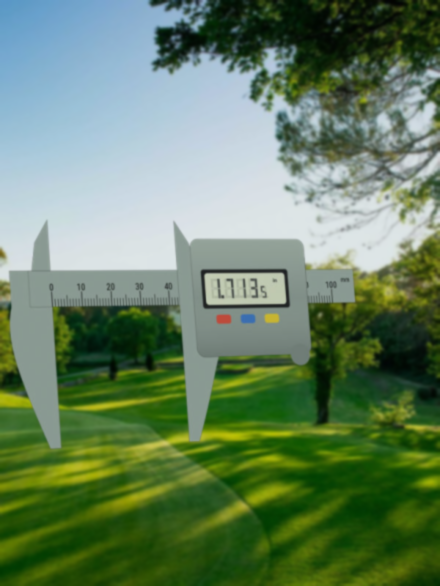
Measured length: 1.7135,in
